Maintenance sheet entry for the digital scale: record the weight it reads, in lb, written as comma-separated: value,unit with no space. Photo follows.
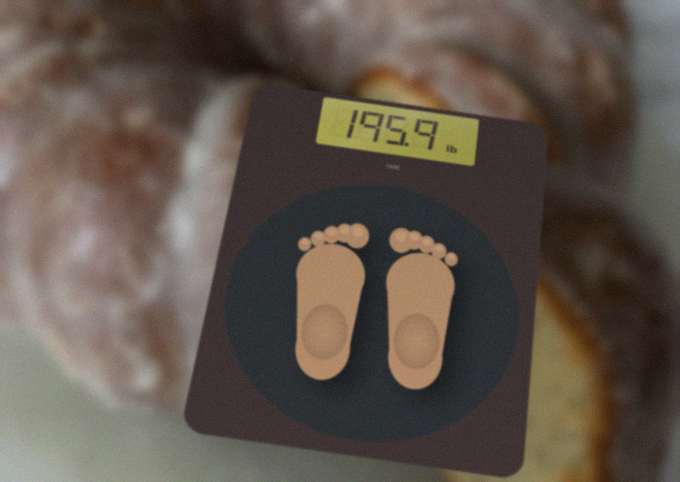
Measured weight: 195.9,lb
